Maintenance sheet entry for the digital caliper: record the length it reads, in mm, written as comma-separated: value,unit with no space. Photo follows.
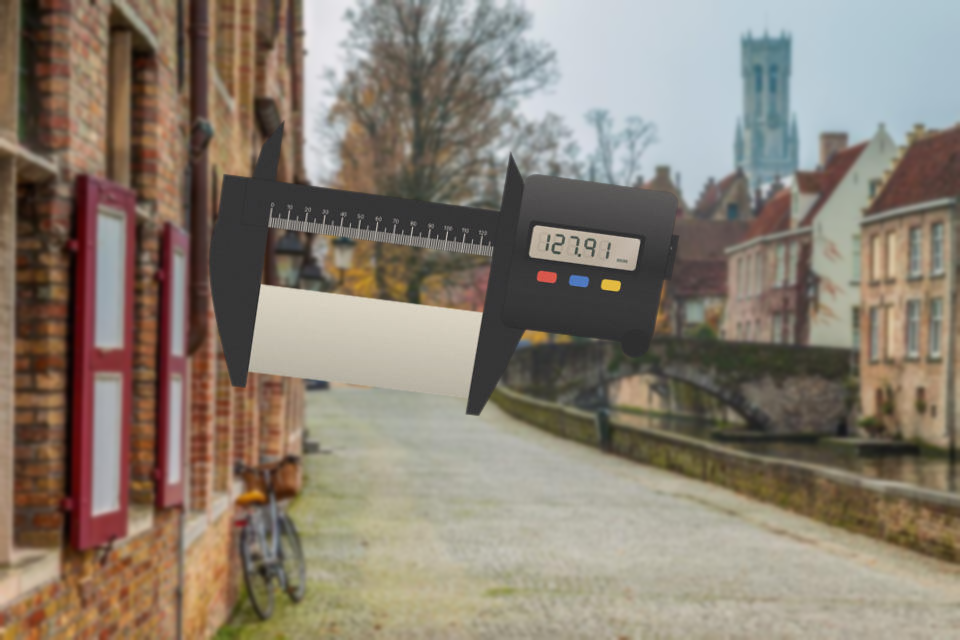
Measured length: 127.91,mm
